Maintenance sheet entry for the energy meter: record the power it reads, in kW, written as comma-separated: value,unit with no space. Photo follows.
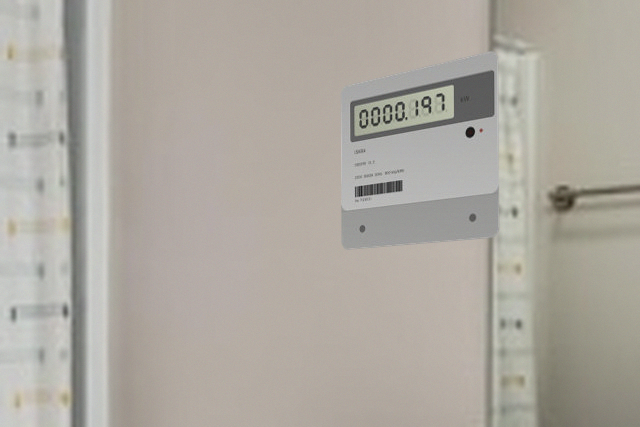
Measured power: 0.197,kW
